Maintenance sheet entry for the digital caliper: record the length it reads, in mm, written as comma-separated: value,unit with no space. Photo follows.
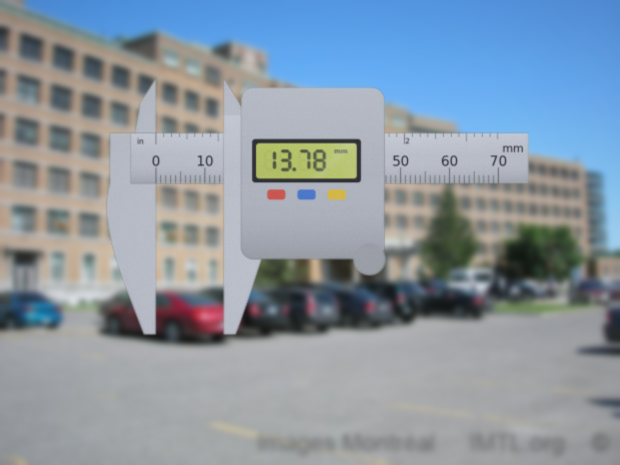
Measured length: 13.78,mm
